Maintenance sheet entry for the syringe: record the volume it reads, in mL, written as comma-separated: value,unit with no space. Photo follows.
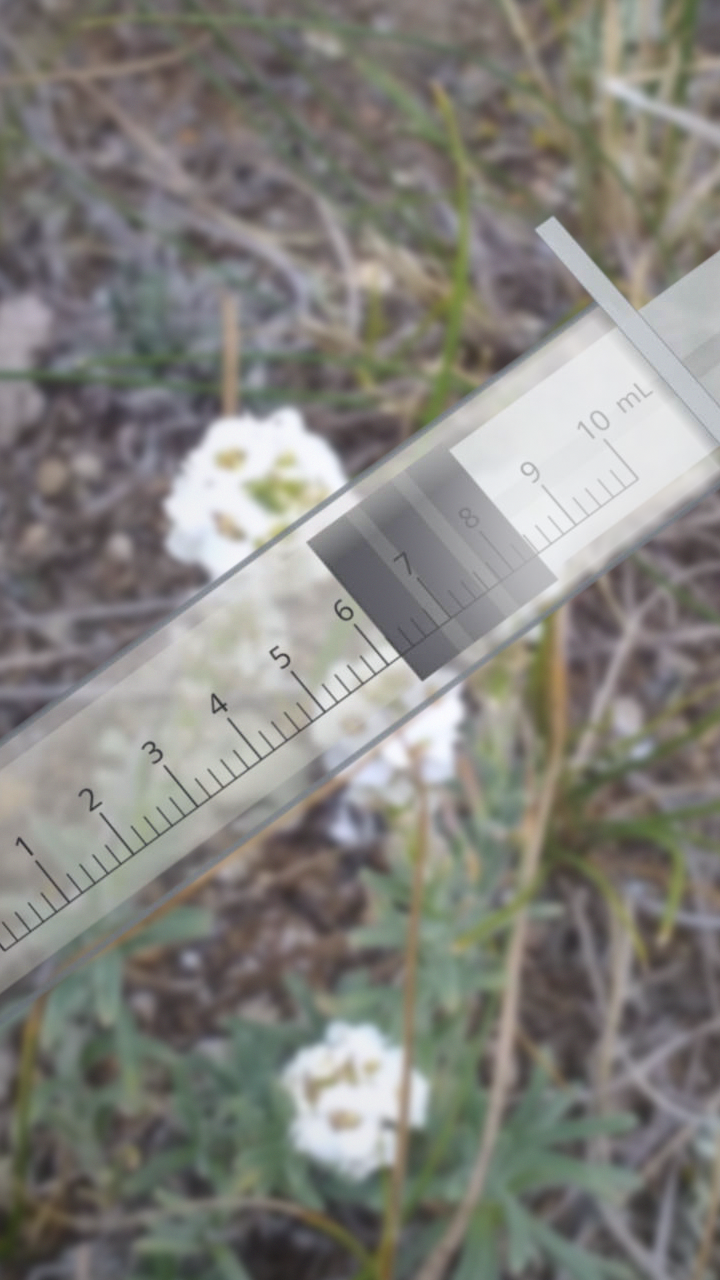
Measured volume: 6.2,mL
